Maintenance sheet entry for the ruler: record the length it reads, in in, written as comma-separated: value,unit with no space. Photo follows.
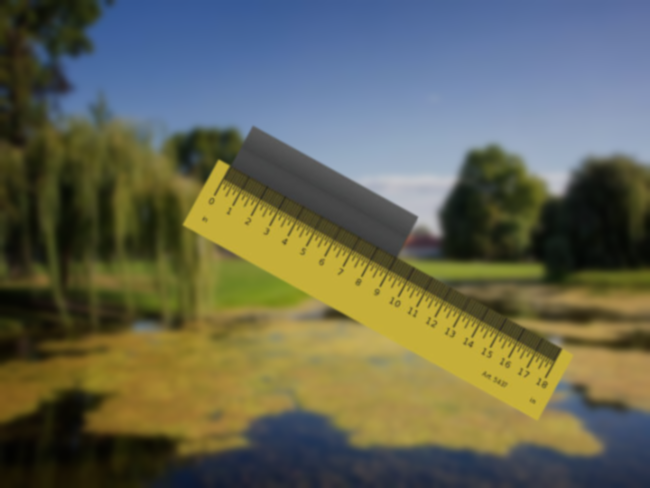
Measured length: 9,in
